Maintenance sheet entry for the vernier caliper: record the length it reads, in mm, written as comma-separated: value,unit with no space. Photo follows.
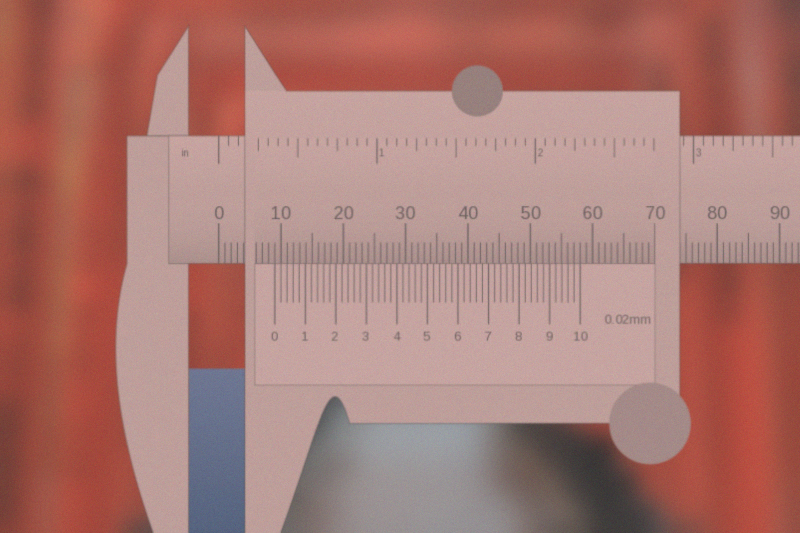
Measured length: 9.0,mm
